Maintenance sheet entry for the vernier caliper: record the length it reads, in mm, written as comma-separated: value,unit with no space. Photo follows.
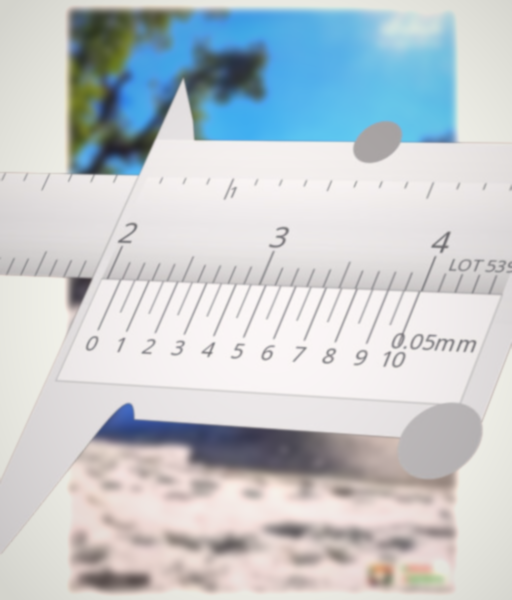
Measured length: 20.9,mm
